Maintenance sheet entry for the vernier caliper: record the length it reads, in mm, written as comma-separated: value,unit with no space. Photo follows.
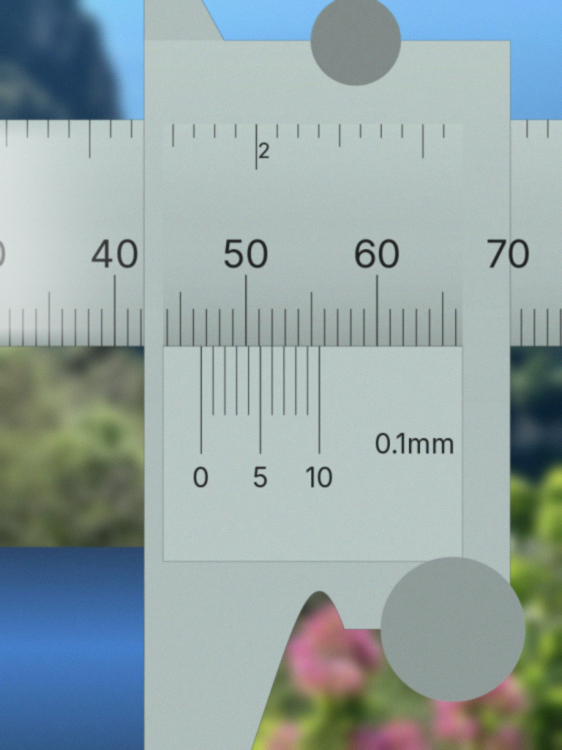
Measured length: 46.6,mm
